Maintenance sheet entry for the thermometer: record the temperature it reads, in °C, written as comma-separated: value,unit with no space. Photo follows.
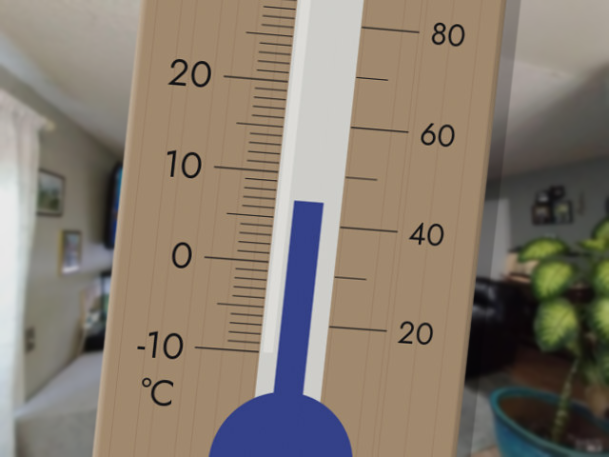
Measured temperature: 7,°C
